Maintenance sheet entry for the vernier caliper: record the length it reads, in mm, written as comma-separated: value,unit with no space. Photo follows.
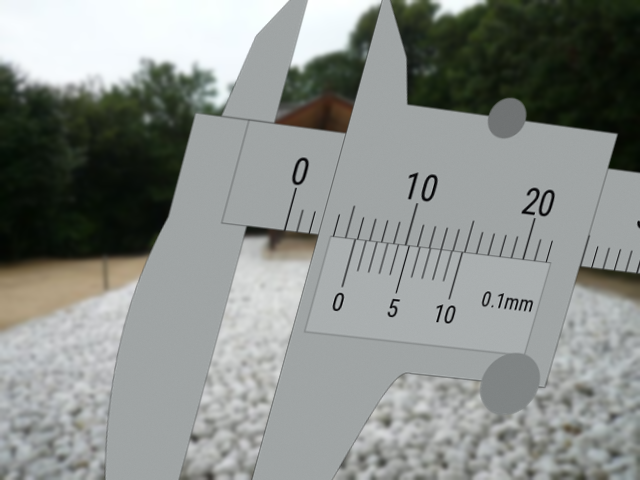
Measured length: 5.8,mm
